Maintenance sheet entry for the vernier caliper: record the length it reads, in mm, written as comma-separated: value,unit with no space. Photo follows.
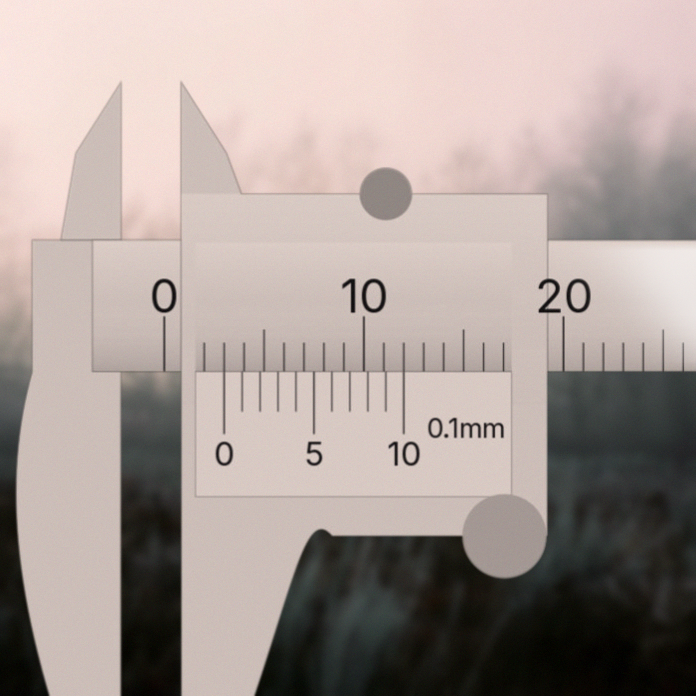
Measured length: 3.0,mm
